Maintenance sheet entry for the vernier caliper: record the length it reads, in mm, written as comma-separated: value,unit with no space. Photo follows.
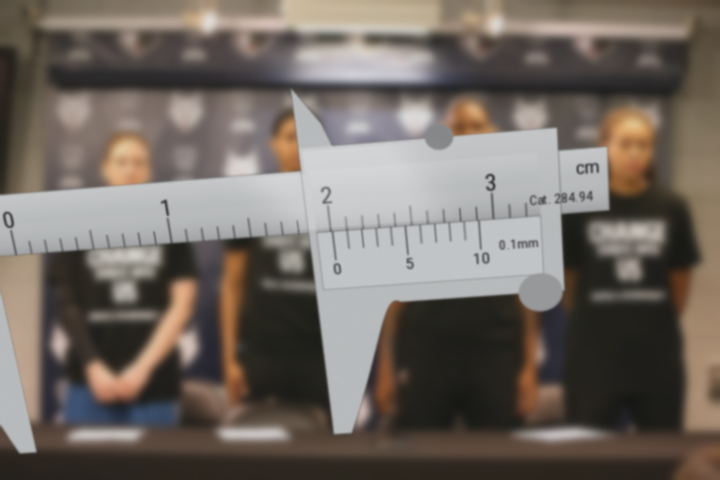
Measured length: 20.1,mm
